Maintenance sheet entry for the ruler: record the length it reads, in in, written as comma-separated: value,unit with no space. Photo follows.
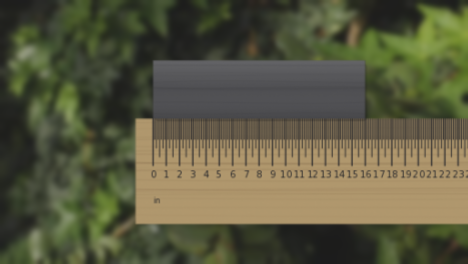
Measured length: 16,in
